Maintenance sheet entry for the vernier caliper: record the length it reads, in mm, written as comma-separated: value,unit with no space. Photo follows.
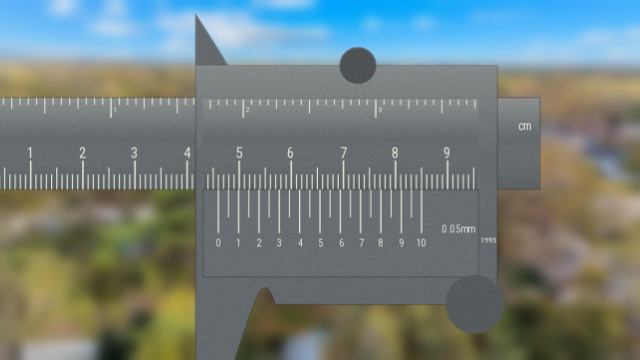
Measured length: 46.0,mm
